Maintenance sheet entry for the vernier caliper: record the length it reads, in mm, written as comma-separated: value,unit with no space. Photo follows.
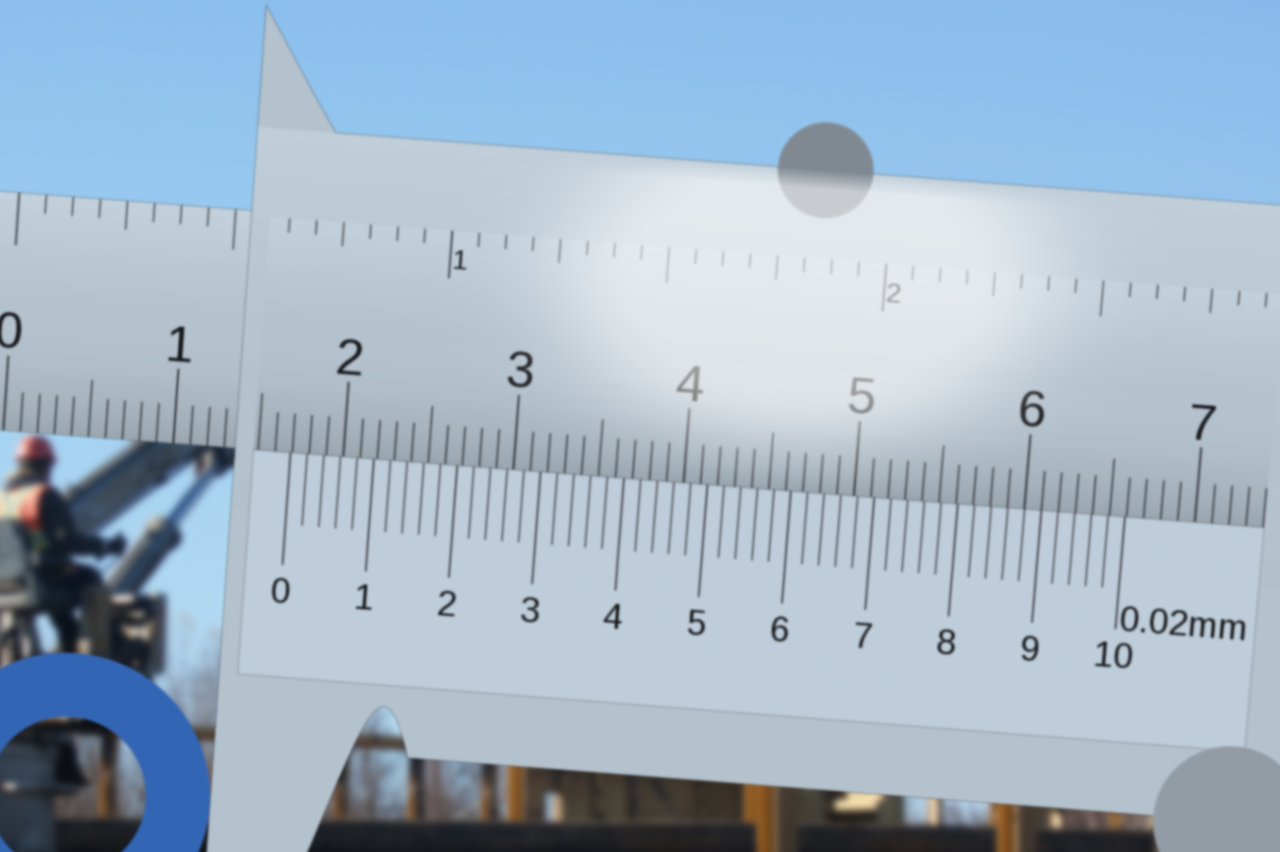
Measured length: 16.9,mm
